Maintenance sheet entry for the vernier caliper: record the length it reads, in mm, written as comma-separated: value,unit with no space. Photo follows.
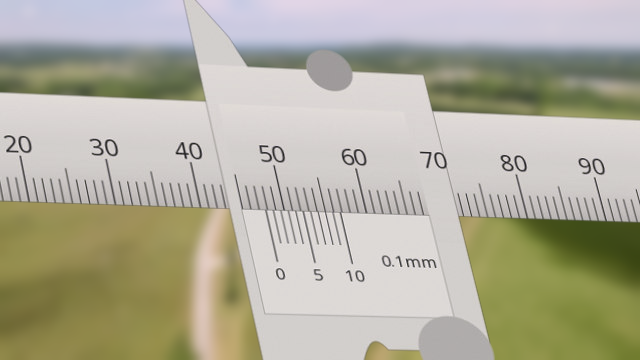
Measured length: 47.8,mm
